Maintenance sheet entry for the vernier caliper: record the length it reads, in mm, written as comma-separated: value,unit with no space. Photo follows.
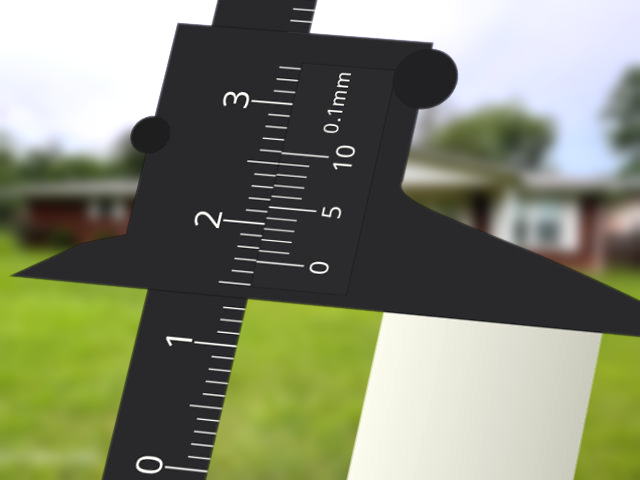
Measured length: 16.9,mm
